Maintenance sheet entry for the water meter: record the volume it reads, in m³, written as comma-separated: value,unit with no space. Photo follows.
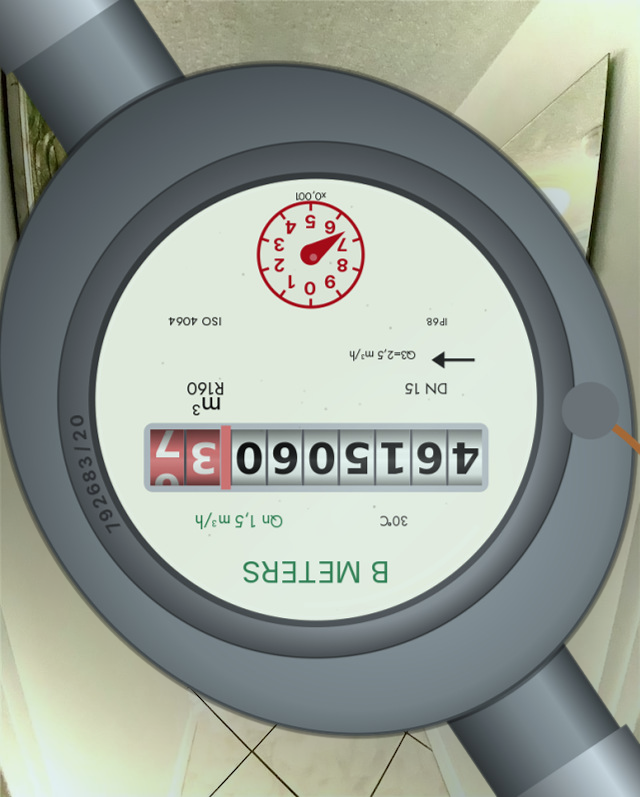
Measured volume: 4615060.366,m³
